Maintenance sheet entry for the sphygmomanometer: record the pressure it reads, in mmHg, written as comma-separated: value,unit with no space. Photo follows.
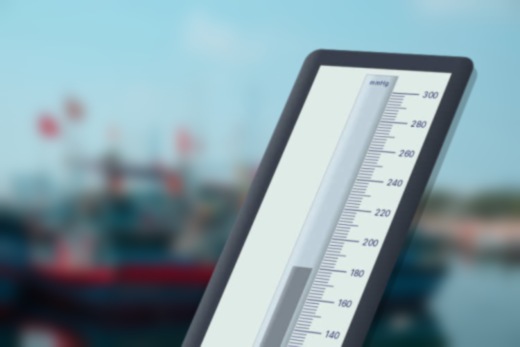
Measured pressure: 180,mmHg
